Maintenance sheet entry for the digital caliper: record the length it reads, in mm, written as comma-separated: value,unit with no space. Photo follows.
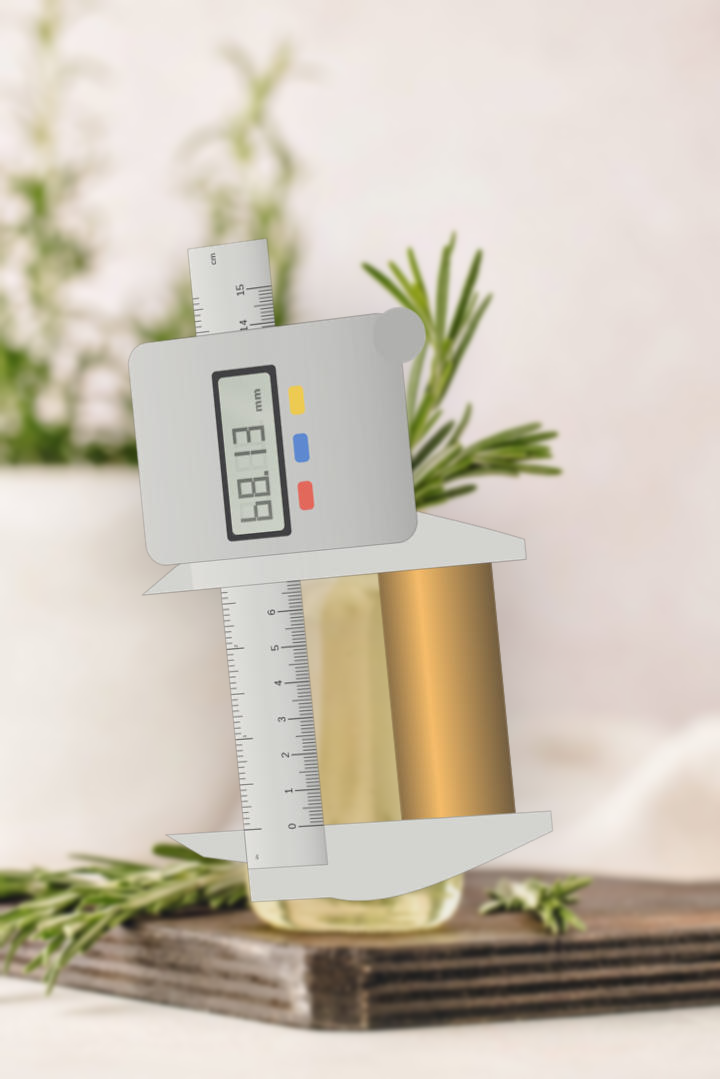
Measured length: 68.13,mm
